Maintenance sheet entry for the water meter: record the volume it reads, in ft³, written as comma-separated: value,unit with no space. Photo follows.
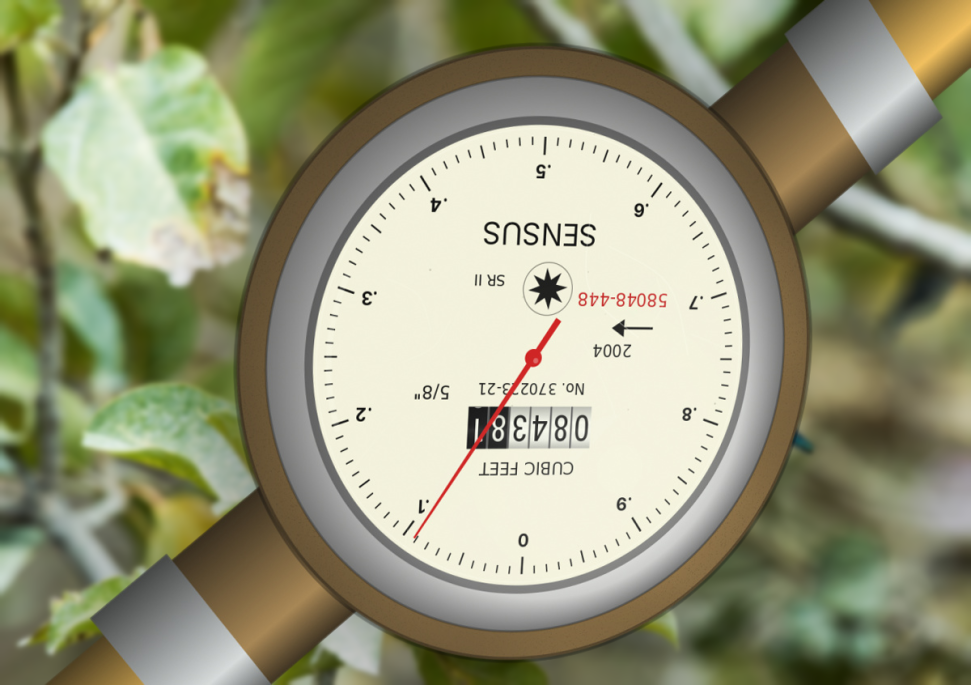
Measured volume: 84381.09,ft³
